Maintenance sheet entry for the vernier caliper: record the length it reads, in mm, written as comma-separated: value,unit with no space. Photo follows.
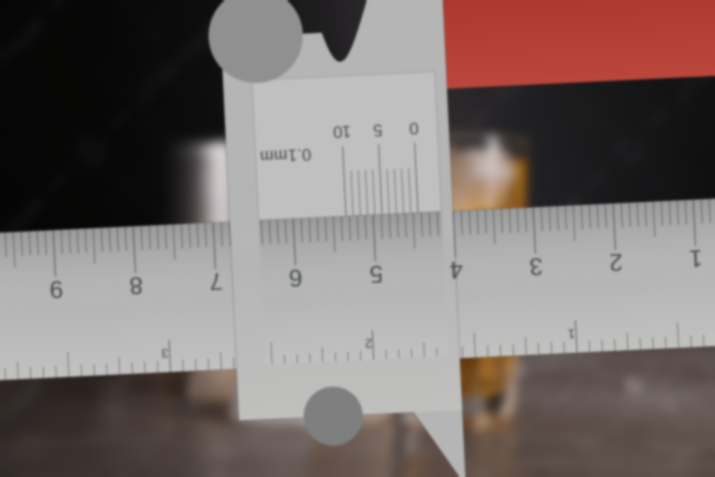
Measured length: 44.4,mm
